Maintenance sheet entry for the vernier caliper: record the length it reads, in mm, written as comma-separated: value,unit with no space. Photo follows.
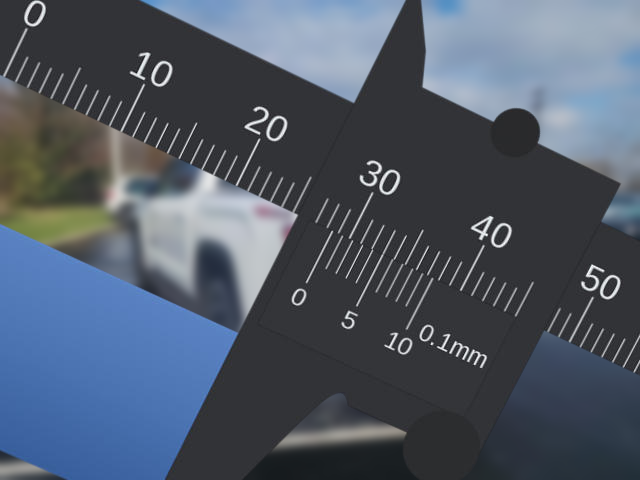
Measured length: 28.5,mm
